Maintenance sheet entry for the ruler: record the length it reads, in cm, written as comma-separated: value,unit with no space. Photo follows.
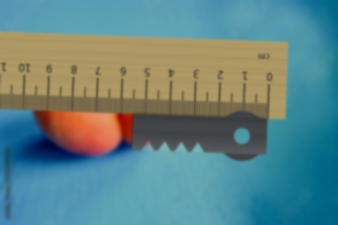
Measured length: 5.5,cm
